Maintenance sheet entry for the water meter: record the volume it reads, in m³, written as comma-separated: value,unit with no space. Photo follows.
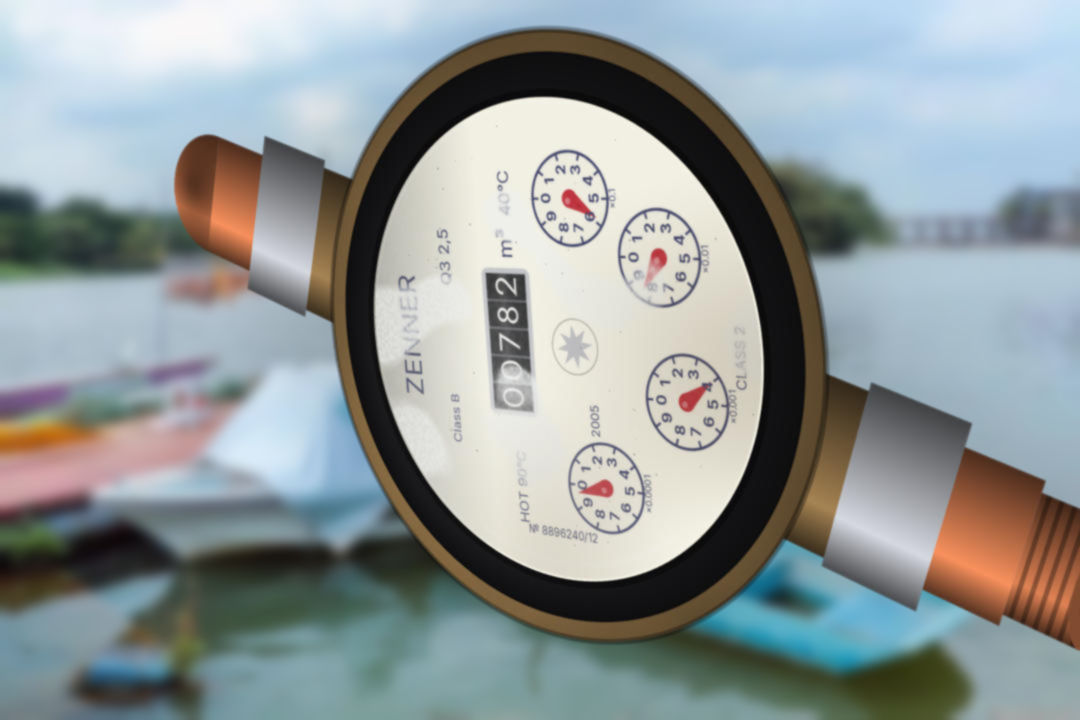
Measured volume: 782.5839,m³
